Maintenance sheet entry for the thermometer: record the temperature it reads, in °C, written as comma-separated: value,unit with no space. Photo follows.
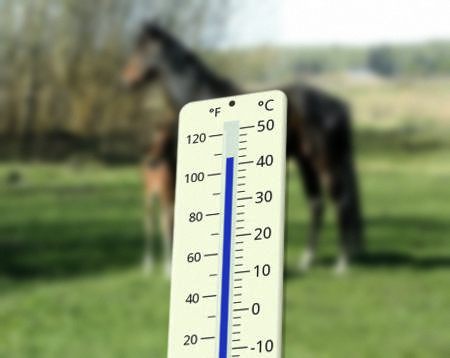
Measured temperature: 42,°C
